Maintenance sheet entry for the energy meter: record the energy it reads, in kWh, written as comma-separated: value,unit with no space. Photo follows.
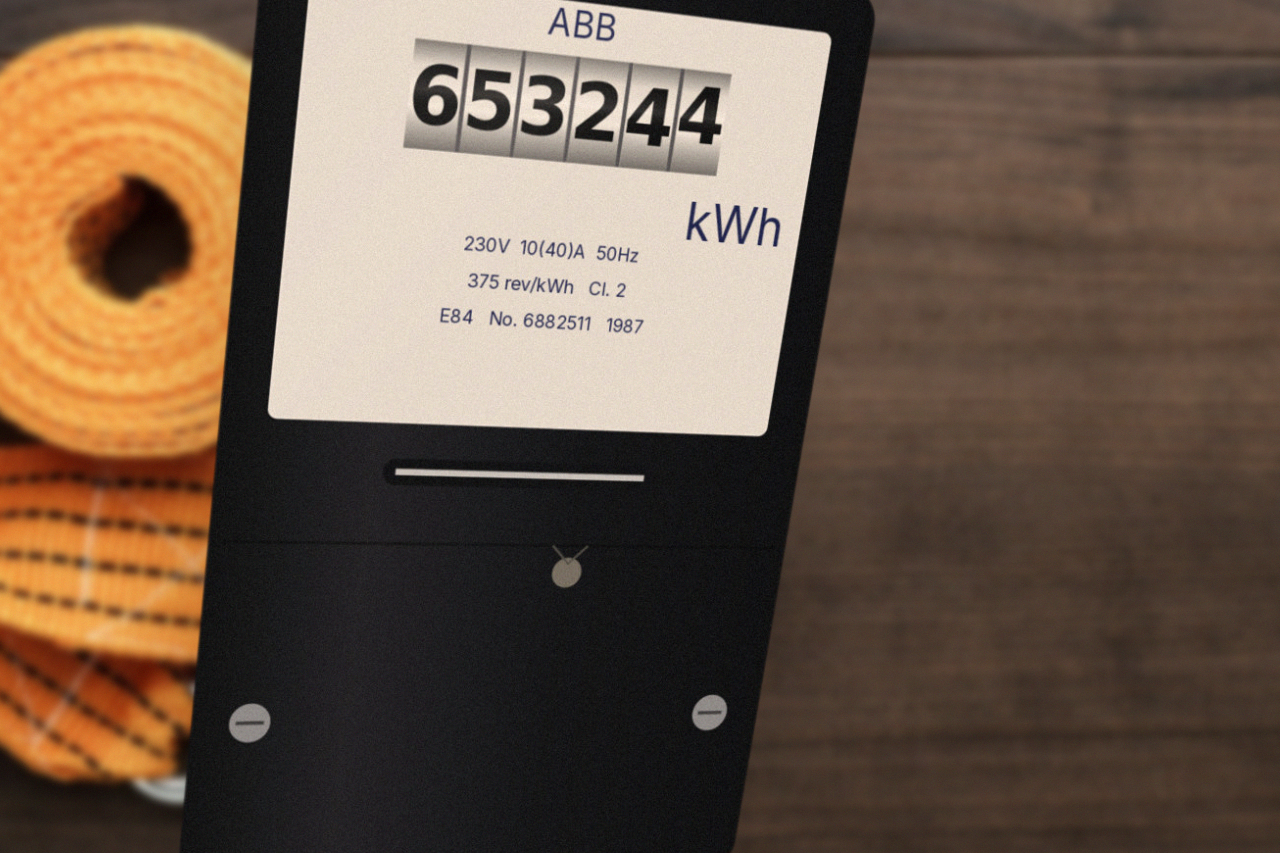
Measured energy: 653244,kWh
